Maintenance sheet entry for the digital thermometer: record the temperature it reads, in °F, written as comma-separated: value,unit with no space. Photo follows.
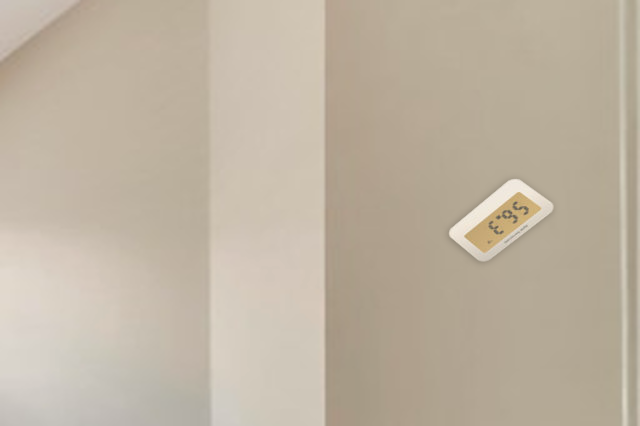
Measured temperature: 56.3,°F
